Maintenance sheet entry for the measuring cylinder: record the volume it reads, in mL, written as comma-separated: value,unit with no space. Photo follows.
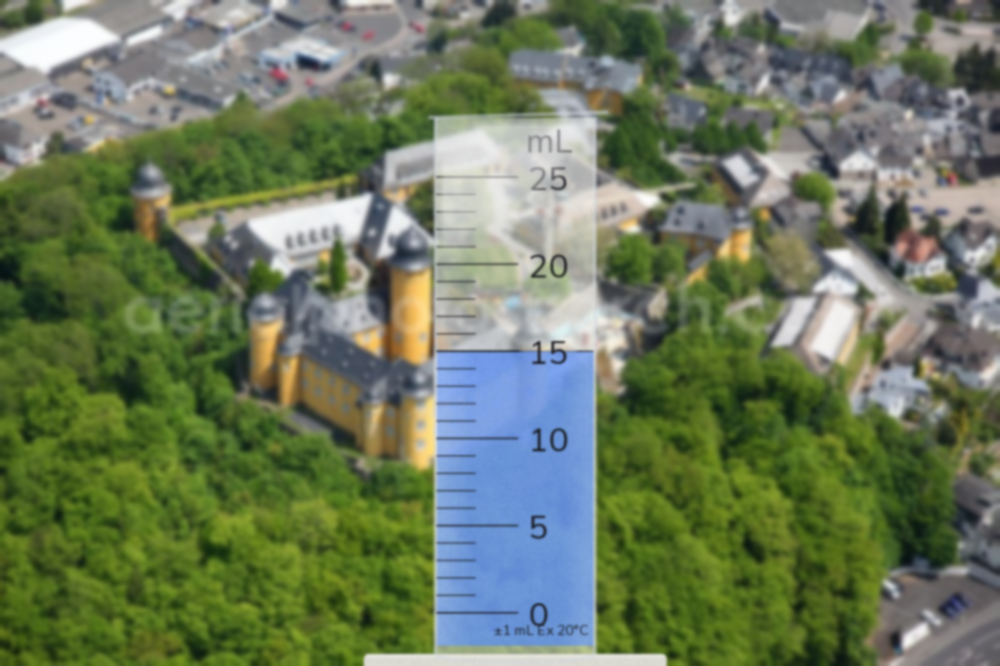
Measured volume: 15,mL
